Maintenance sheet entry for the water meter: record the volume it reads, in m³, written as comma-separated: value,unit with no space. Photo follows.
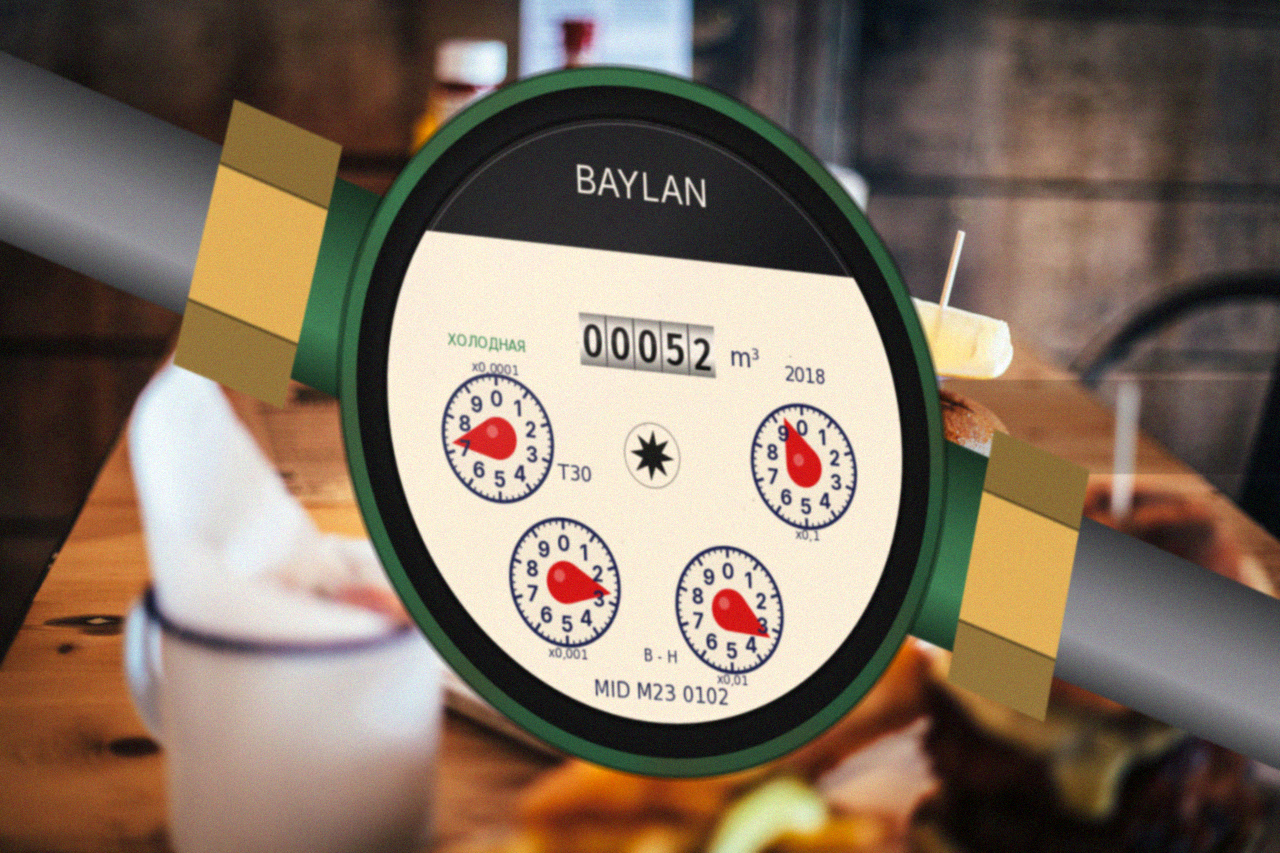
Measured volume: 51.9327,m³
